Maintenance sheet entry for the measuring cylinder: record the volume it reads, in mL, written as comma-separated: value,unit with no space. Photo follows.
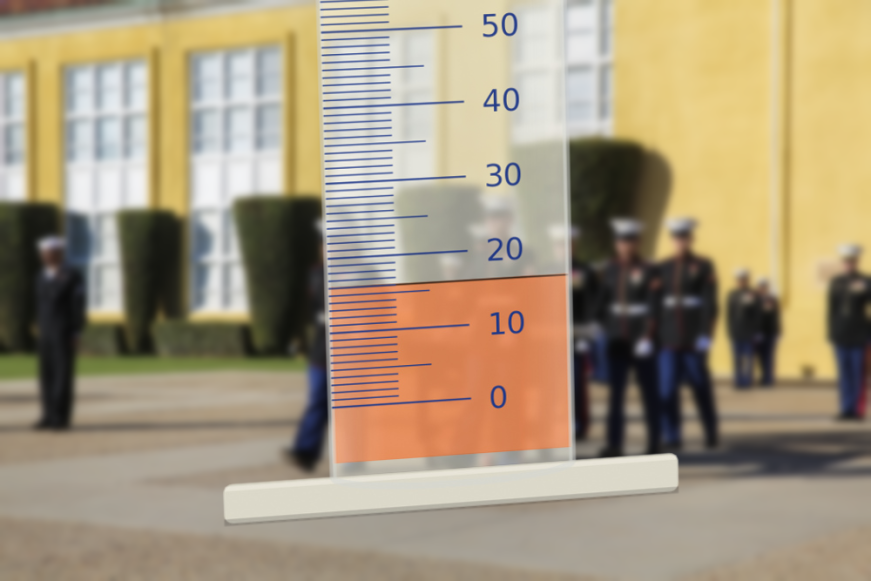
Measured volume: 16,mL
